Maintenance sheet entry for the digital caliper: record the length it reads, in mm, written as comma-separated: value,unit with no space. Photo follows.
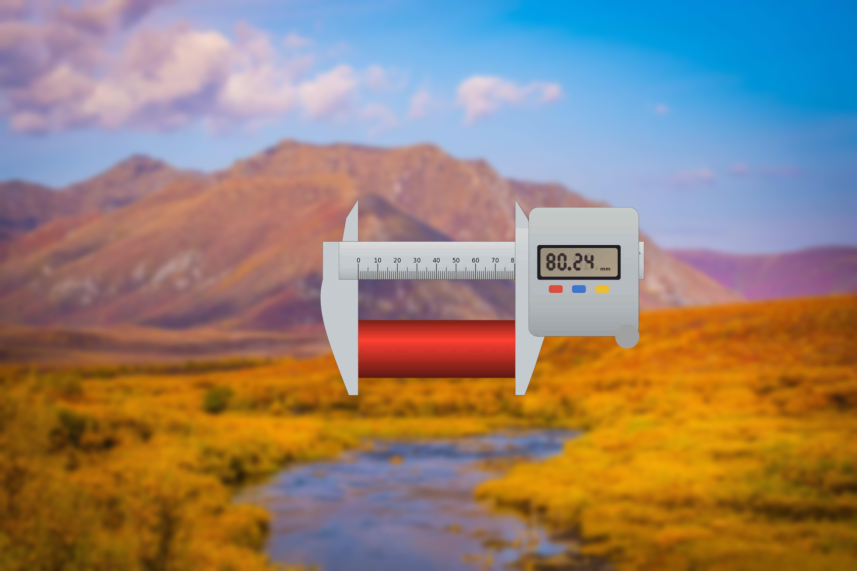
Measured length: 80.24,mm
